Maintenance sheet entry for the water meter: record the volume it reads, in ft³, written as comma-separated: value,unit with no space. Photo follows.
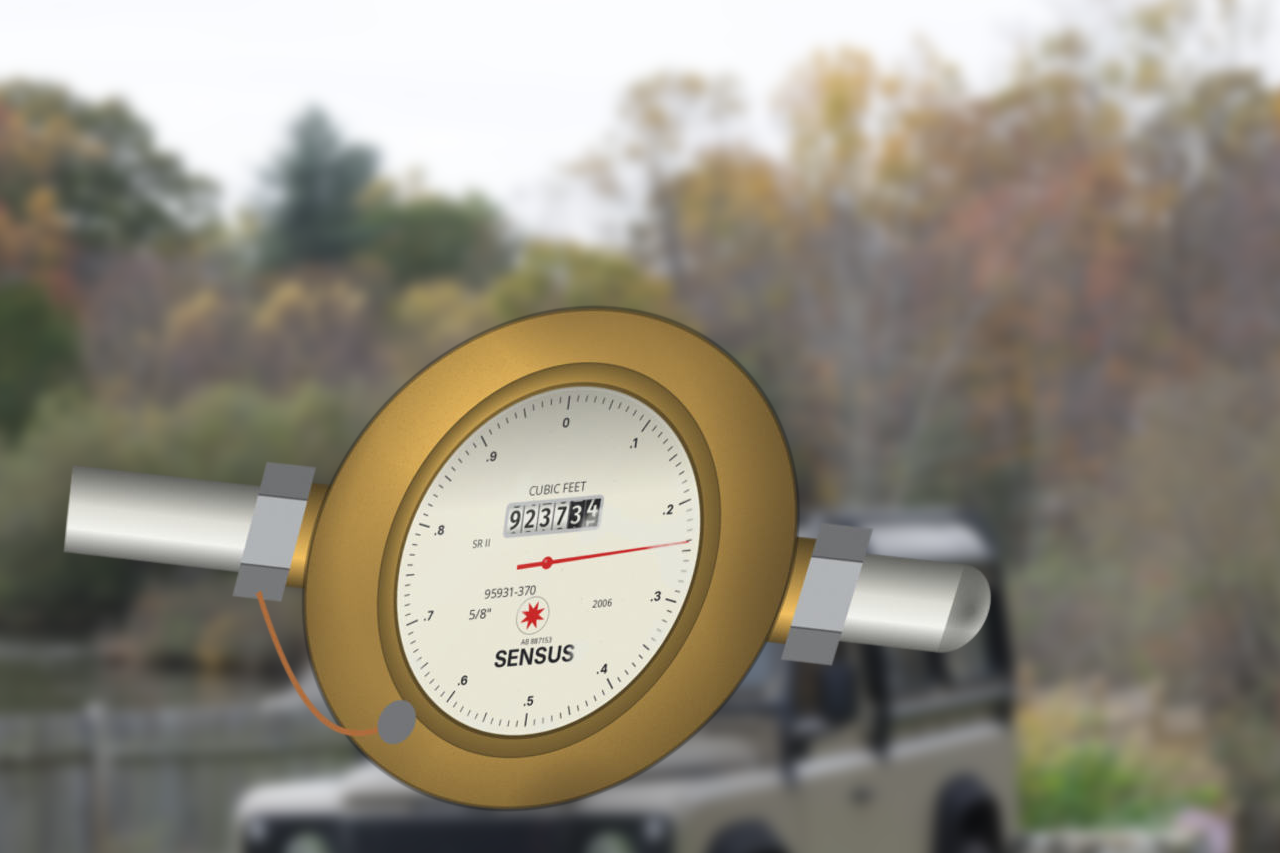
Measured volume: 923734.24,ft³
